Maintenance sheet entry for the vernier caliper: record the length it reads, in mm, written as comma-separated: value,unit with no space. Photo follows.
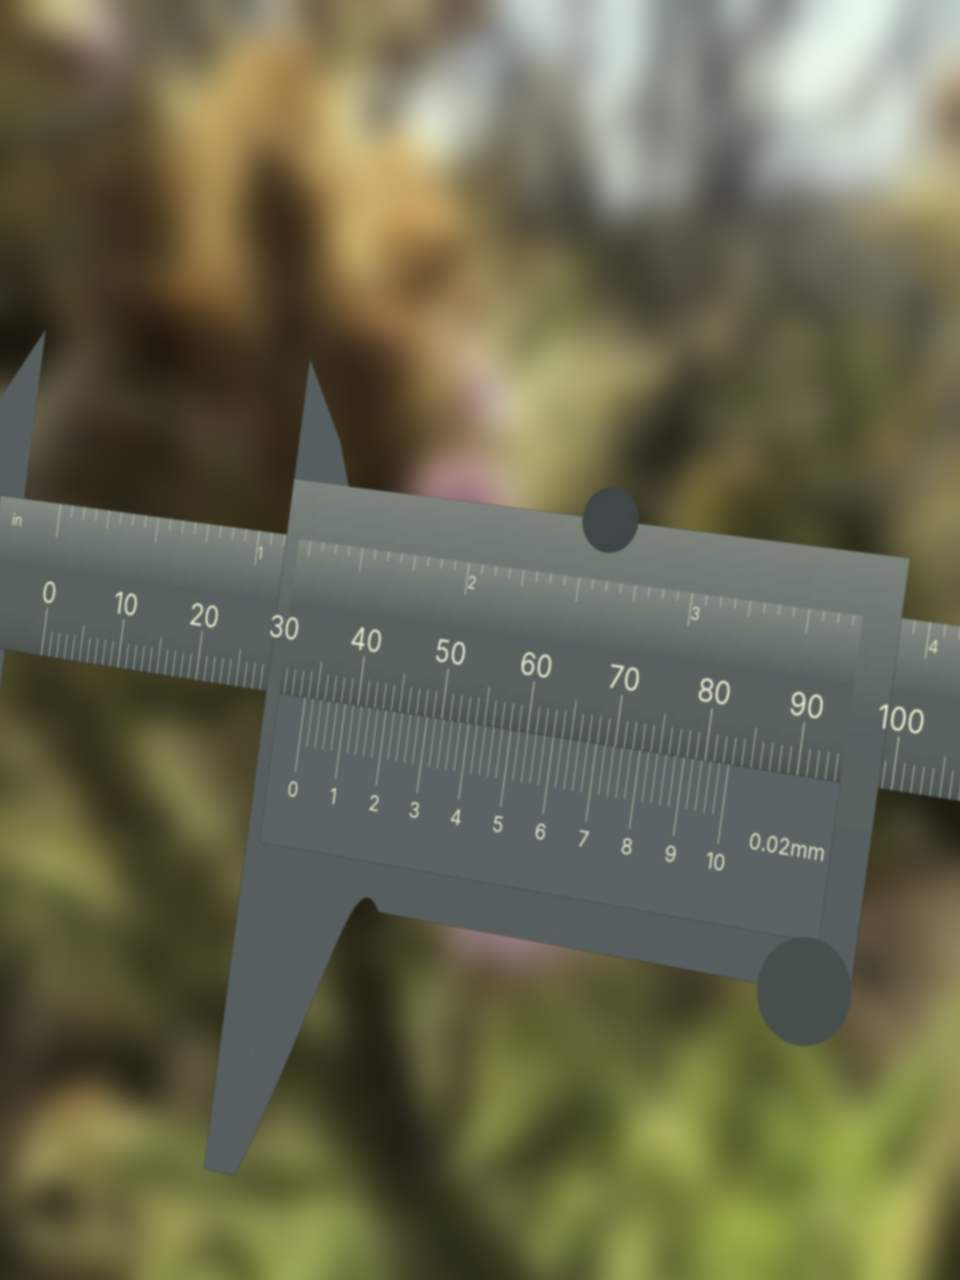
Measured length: 33.6,mm
